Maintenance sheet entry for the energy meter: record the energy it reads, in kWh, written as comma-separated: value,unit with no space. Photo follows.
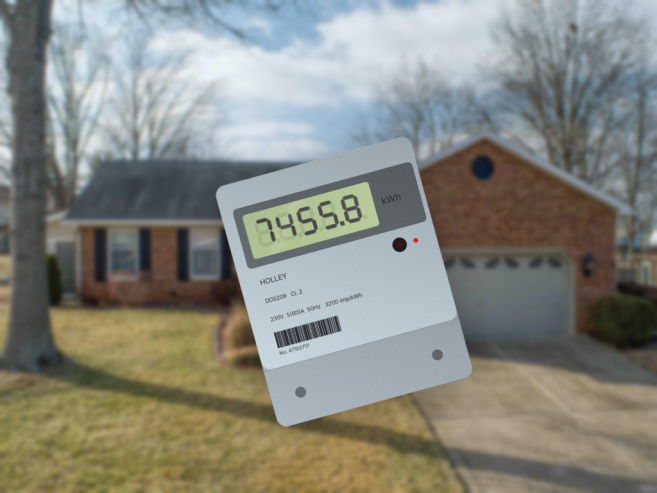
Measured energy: 7455.8,kWh
